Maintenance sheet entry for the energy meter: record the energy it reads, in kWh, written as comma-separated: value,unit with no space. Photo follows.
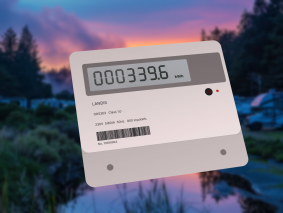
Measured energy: 339.6,kWh
